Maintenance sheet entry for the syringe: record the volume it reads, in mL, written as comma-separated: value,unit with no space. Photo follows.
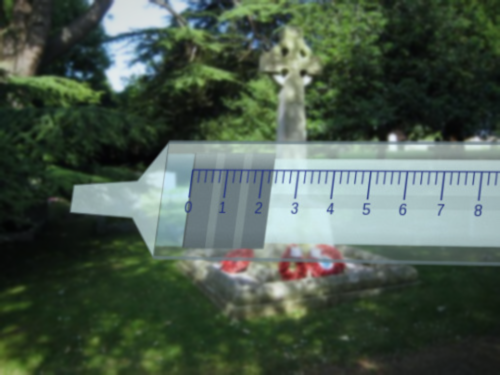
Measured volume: 0,mL
